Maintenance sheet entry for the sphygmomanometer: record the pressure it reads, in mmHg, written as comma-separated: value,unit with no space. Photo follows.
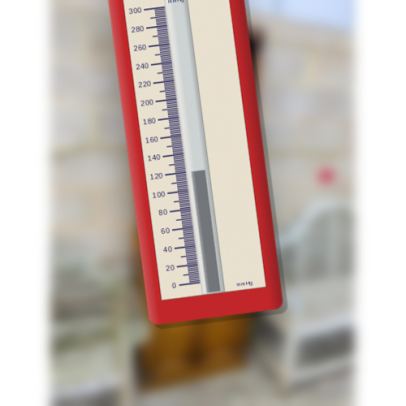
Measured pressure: 120,mmHg
